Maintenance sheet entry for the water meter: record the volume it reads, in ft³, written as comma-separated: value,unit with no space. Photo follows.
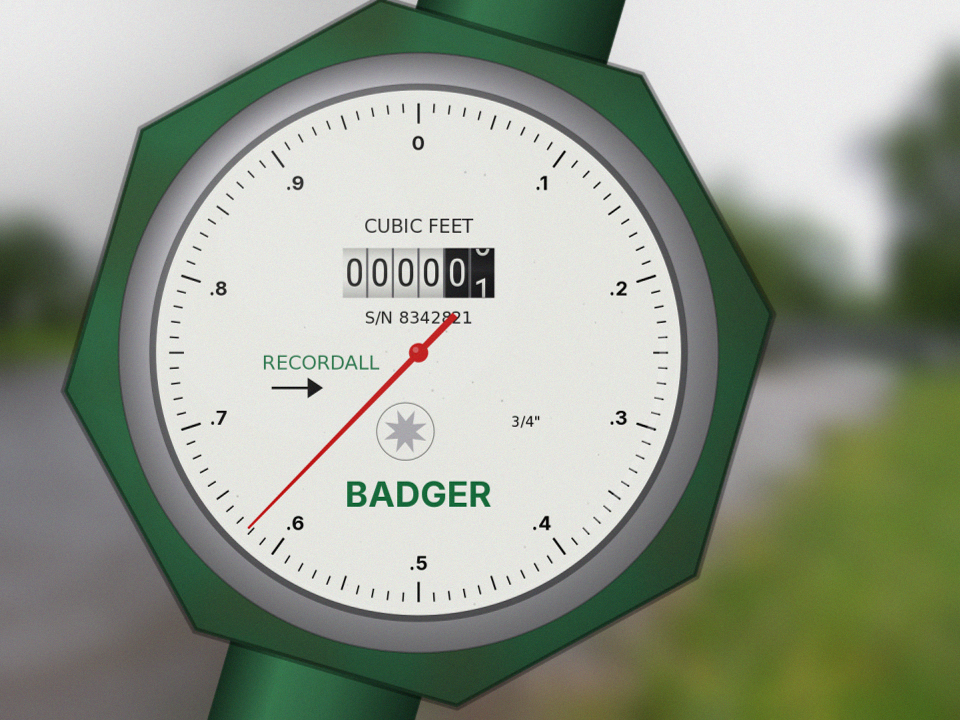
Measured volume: 0.62,ft³
